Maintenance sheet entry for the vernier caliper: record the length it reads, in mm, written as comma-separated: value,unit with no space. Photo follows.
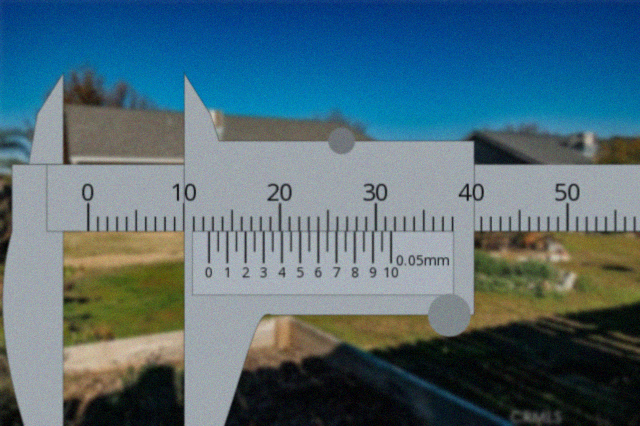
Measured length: 12.6,mm
